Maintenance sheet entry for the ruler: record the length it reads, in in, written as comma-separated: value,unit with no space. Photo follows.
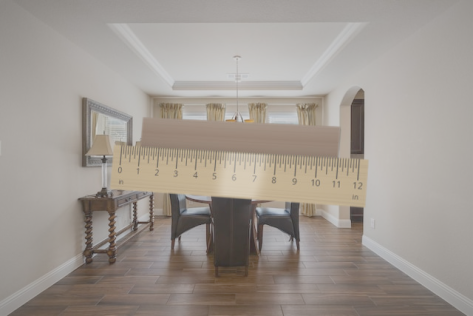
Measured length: 10,in
